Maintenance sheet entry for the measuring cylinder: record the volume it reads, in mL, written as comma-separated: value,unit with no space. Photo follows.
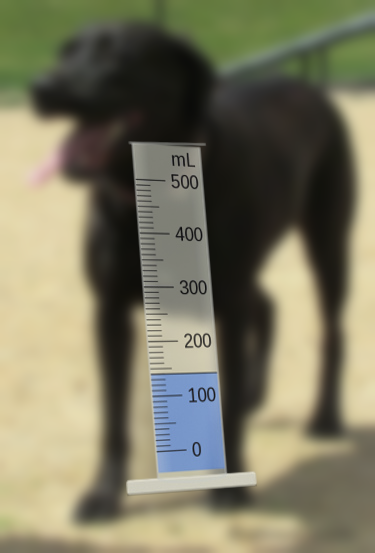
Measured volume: 140,mL
